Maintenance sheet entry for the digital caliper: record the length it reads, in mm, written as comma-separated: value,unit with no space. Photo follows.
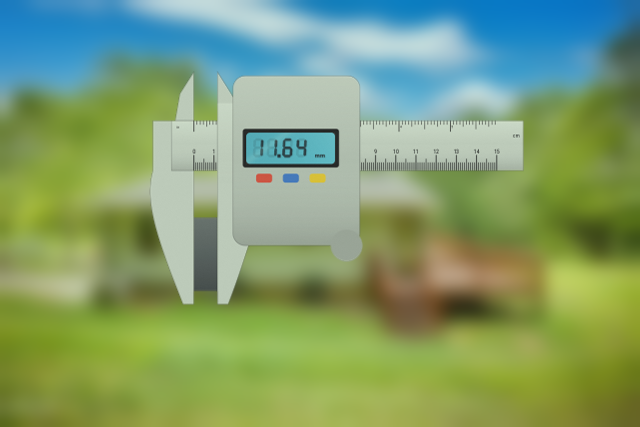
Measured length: 11.64,mm
